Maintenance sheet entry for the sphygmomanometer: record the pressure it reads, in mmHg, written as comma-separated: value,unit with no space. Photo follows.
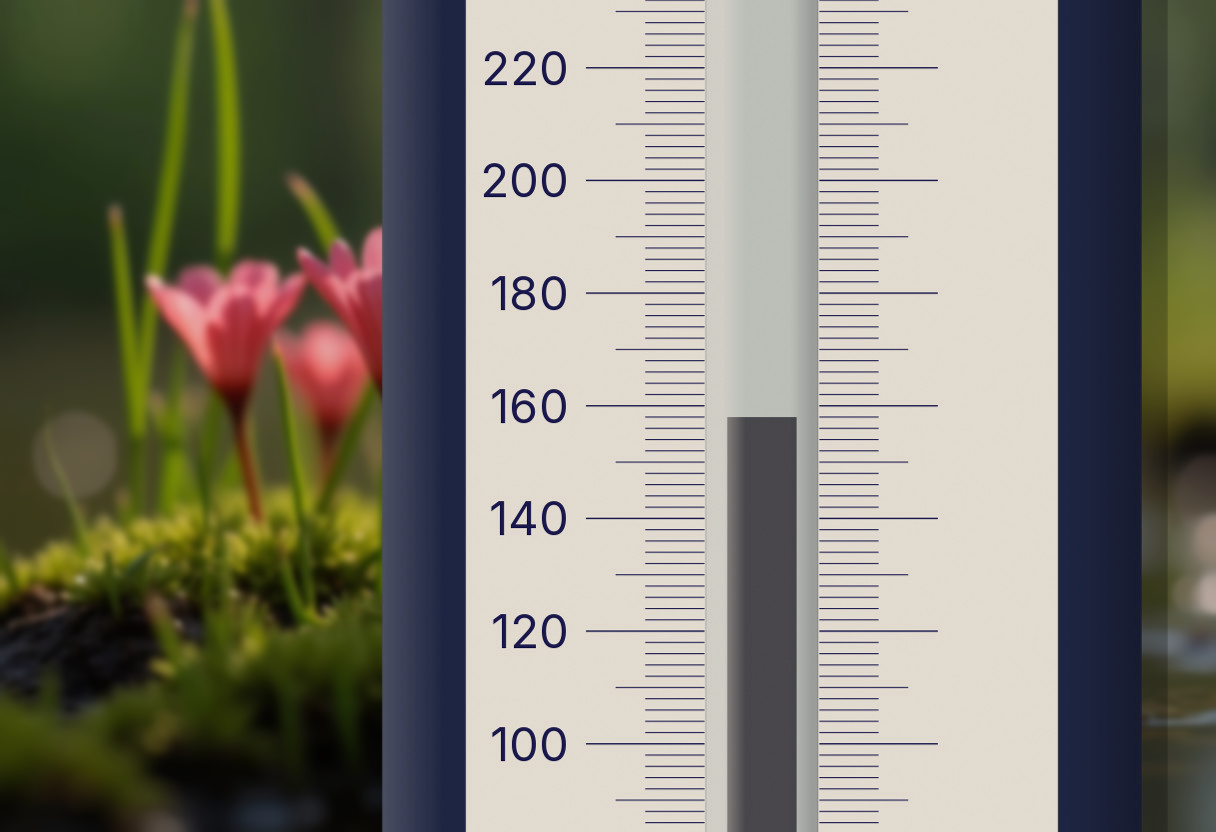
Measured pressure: 158,mmHg
